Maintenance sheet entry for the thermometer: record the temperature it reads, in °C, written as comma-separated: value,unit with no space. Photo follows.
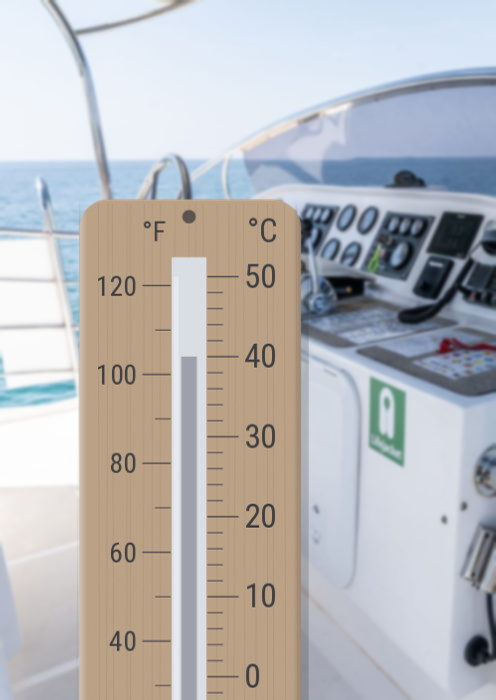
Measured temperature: 40,°C
